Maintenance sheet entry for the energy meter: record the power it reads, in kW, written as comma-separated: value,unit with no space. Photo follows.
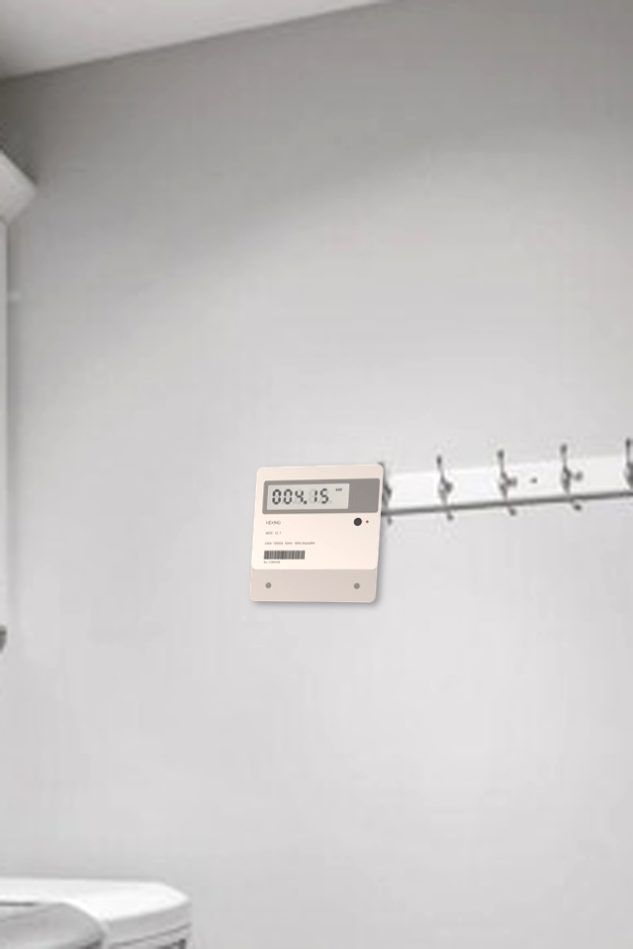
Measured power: 4.15,kW
